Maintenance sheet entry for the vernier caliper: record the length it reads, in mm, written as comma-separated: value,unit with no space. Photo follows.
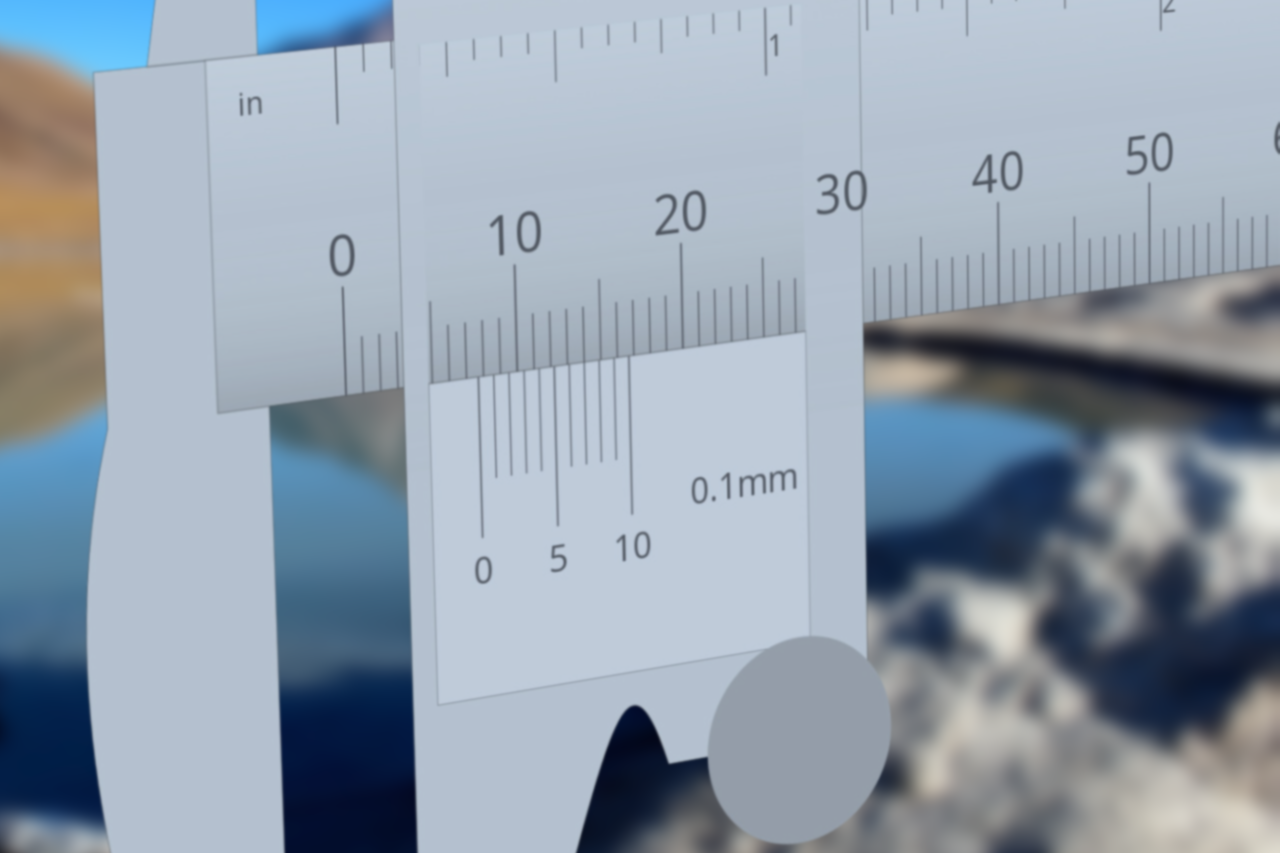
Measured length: 7.7,mm
